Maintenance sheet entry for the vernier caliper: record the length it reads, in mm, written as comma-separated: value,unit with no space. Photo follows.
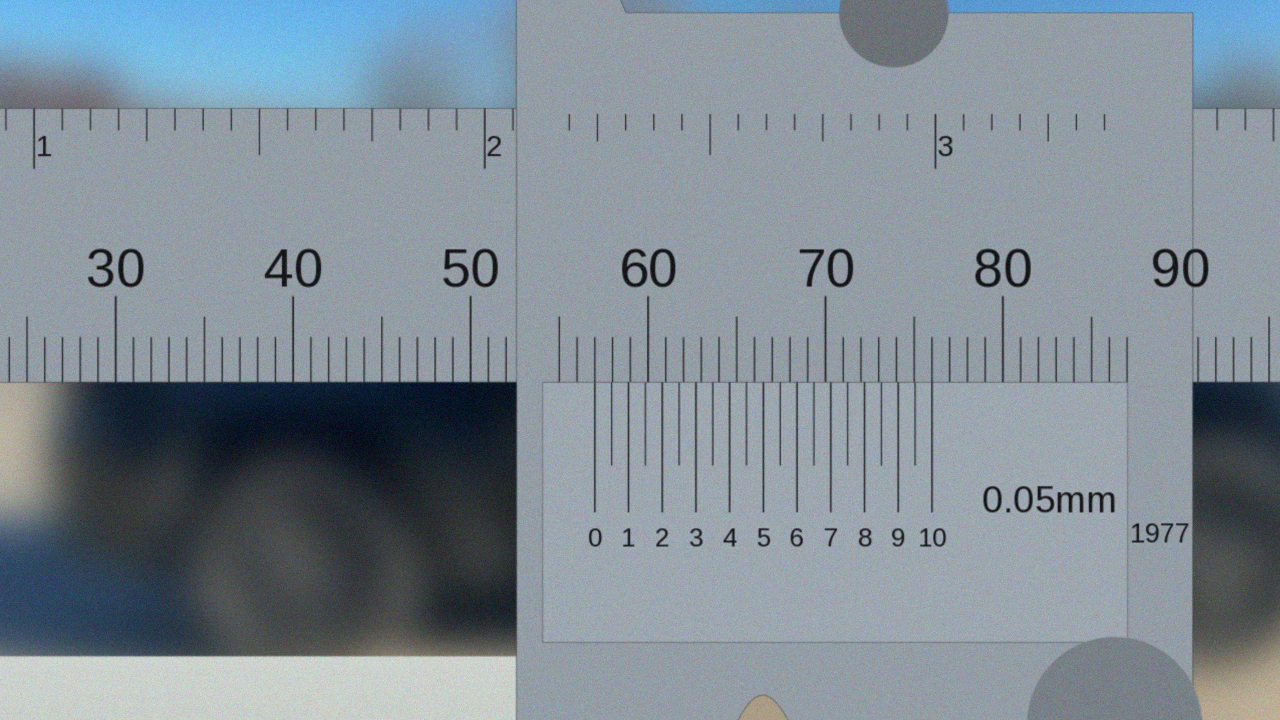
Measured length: 57.0,mm
